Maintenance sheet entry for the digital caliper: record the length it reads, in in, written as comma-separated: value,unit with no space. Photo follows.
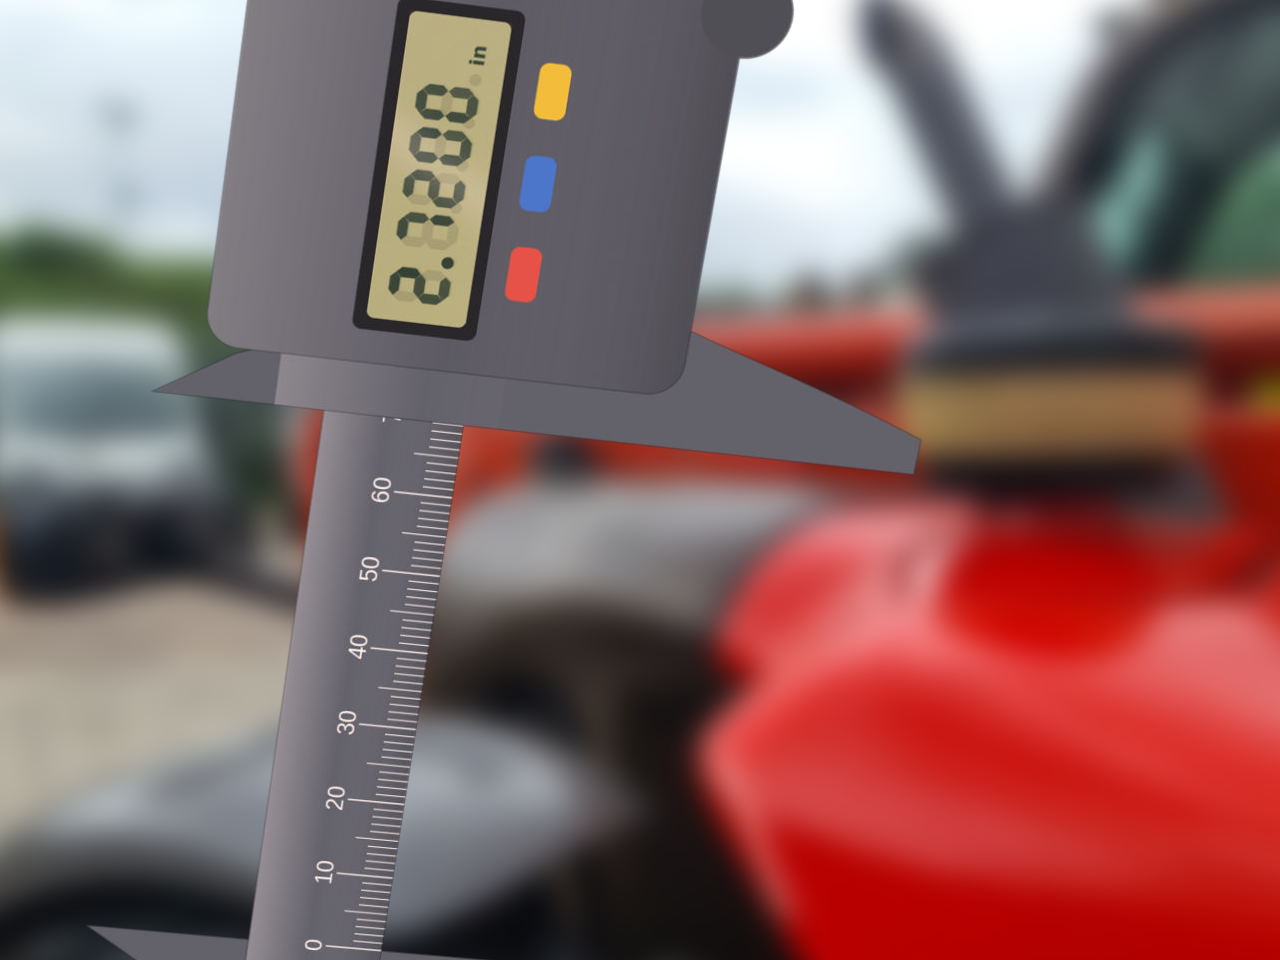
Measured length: 2.7200,in
